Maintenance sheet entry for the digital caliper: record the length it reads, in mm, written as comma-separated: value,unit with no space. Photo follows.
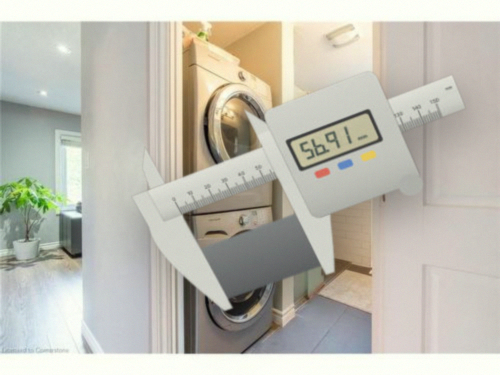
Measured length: 56.91,mm
